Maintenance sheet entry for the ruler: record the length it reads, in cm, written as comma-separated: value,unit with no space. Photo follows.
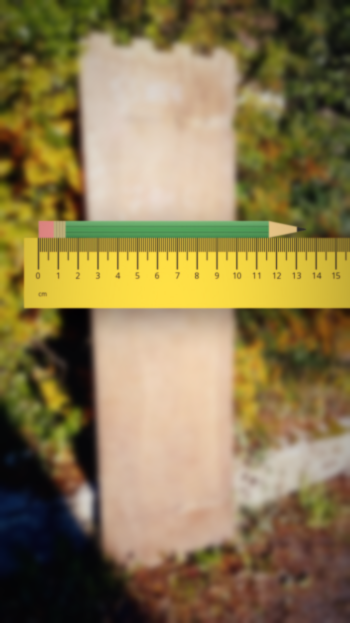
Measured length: 13.5,cm
